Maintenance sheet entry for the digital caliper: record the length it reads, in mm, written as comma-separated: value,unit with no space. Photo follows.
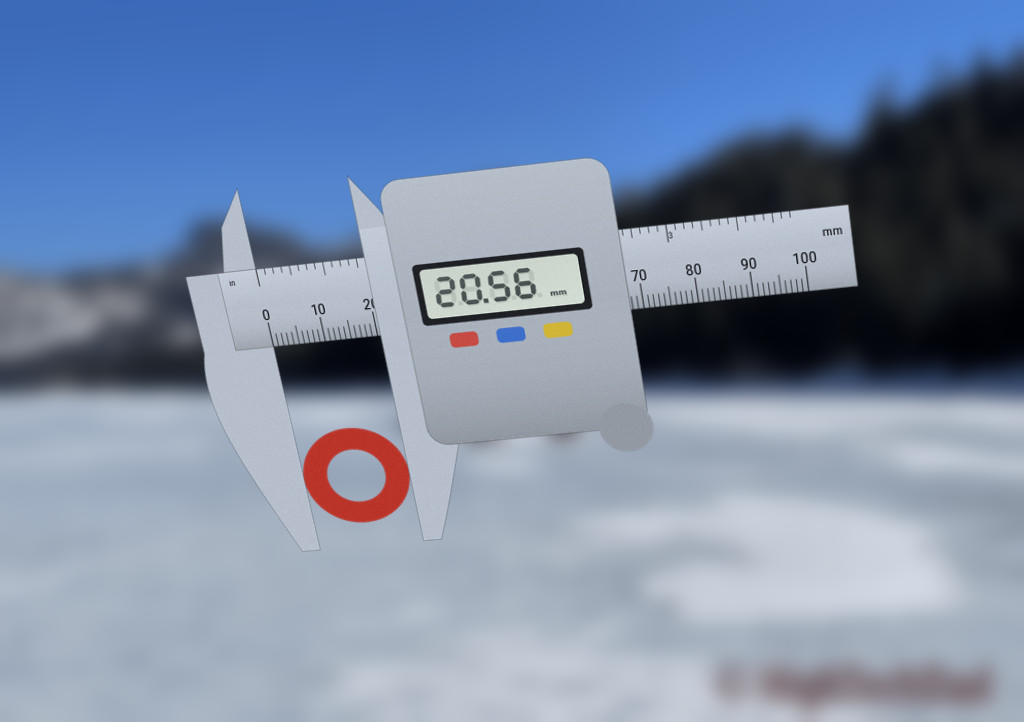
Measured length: 20.56,mm
